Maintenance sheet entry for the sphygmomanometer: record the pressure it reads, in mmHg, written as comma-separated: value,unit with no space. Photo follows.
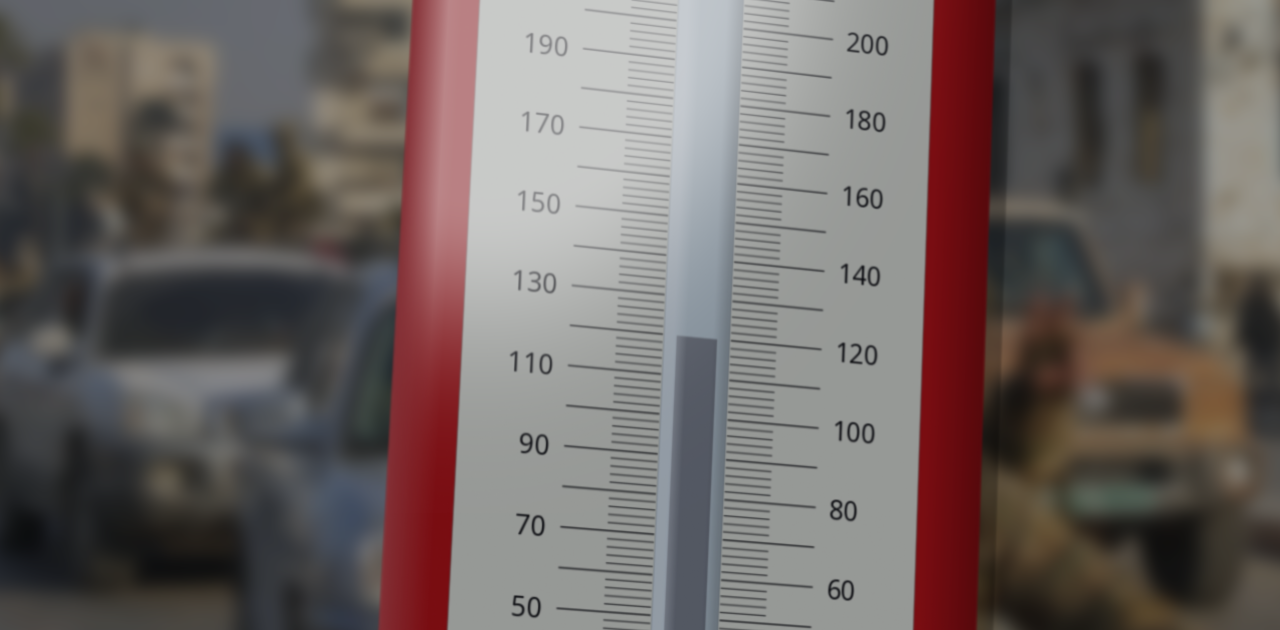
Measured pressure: 120,mmHg
